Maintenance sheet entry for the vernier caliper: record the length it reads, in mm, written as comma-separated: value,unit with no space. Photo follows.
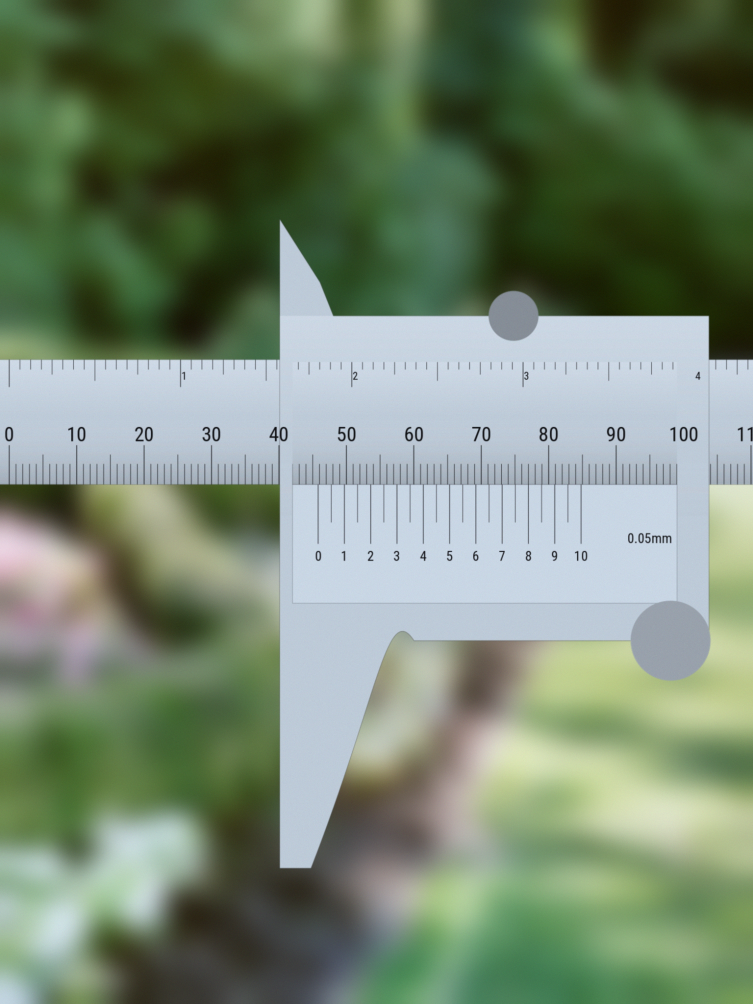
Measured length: 45.8,mm
